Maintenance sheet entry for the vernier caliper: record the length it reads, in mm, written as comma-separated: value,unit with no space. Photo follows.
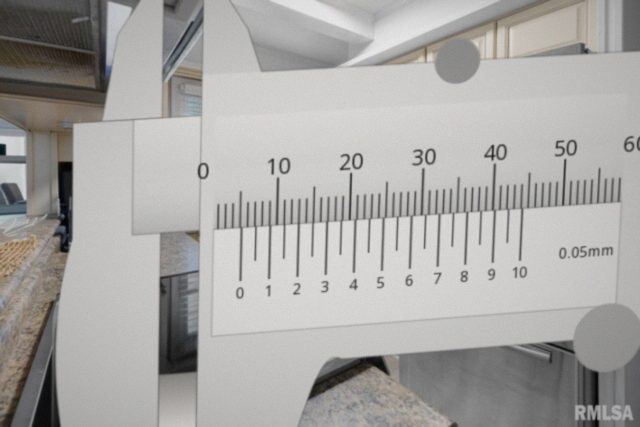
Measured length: 5.2,mm
